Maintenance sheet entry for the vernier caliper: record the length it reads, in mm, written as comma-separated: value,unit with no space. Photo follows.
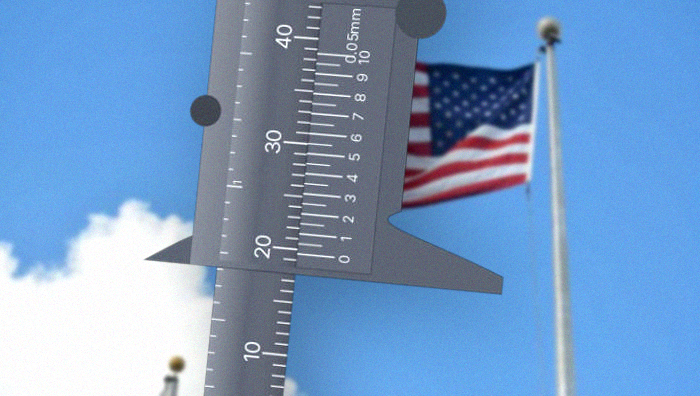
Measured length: 19.6,mm
